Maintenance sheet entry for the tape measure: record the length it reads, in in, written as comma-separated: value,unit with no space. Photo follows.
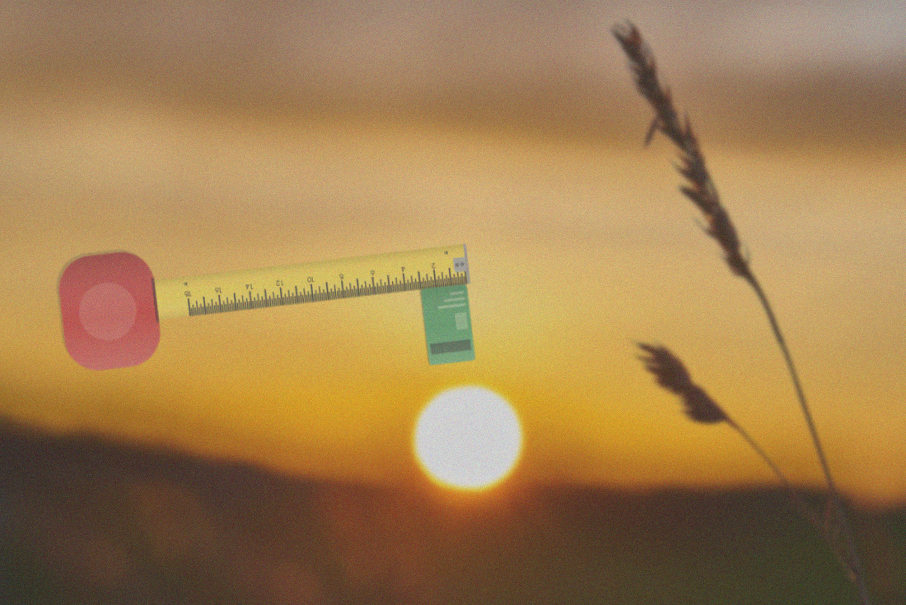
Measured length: 3,in
